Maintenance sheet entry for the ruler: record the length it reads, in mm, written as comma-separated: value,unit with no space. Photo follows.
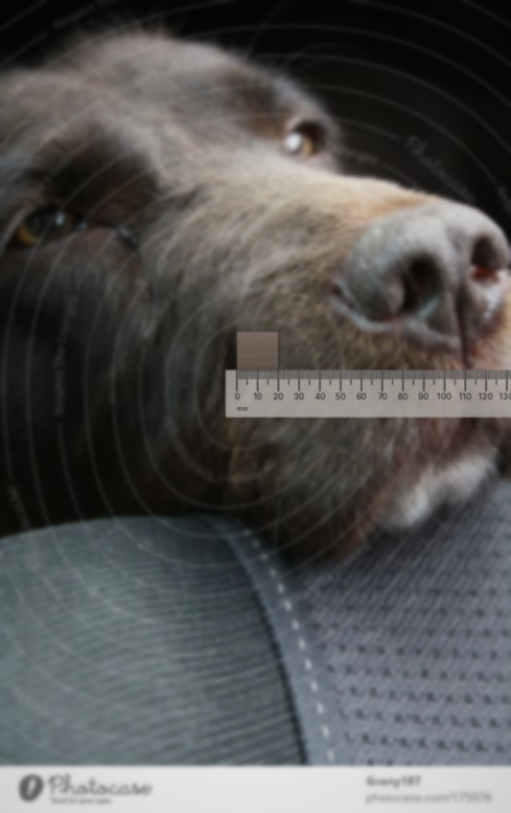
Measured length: 20,mm
